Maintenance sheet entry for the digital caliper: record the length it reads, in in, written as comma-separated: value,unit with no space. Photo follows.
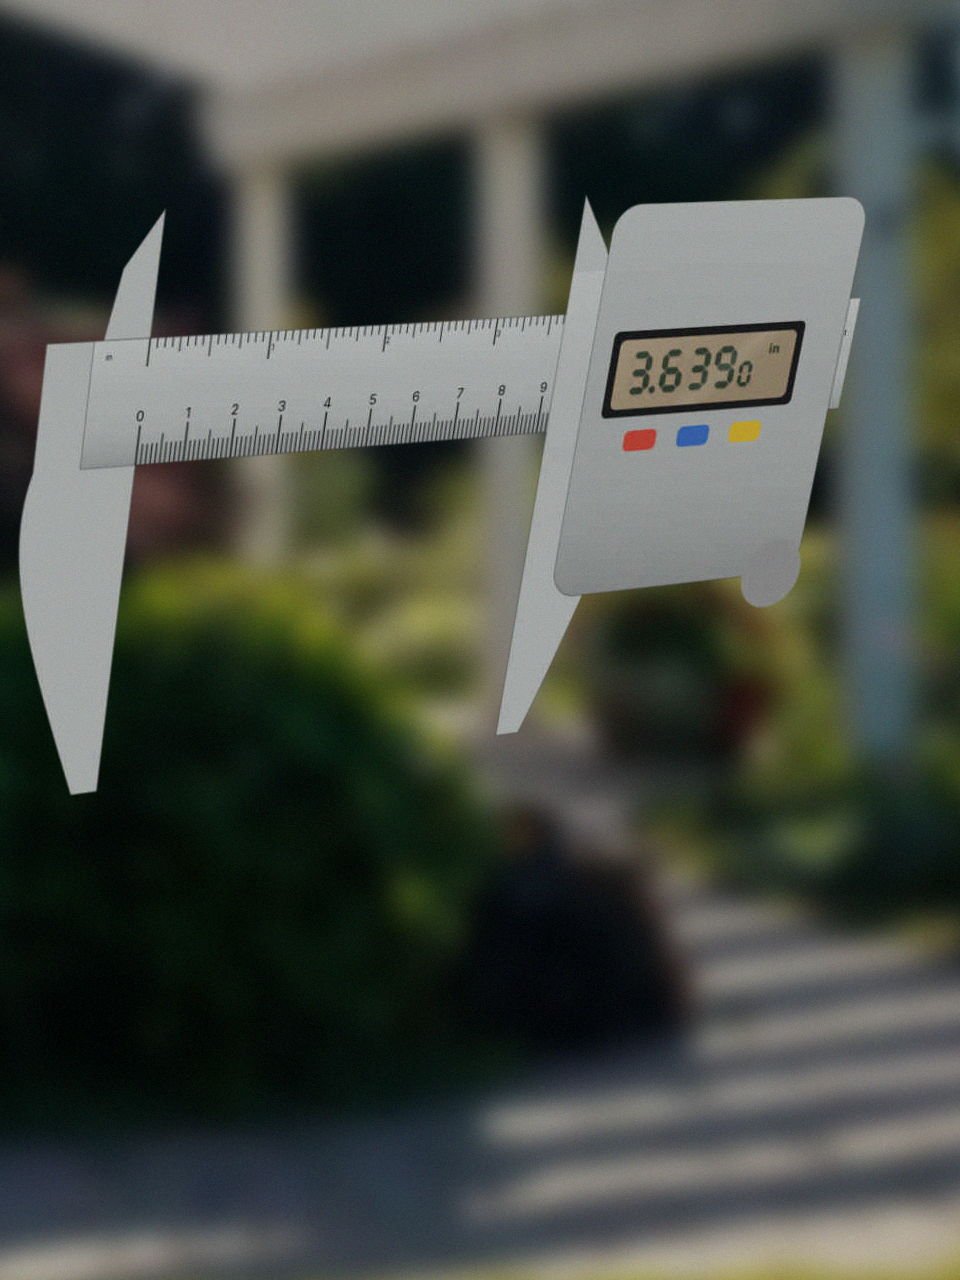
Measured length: 3.6390,in
